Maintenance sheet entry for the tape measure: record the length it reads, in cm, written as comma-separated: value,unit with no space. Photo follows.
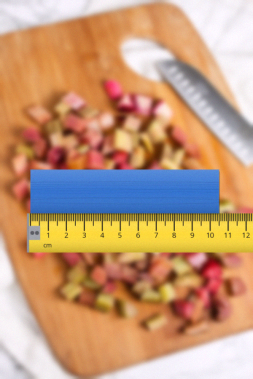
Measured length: 10.5,cm
